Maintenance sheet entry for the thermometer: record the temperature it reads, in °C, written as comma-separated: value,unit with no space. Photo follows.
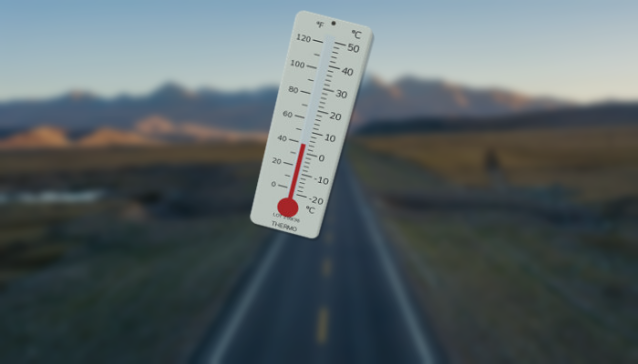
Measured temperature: 4,°C
